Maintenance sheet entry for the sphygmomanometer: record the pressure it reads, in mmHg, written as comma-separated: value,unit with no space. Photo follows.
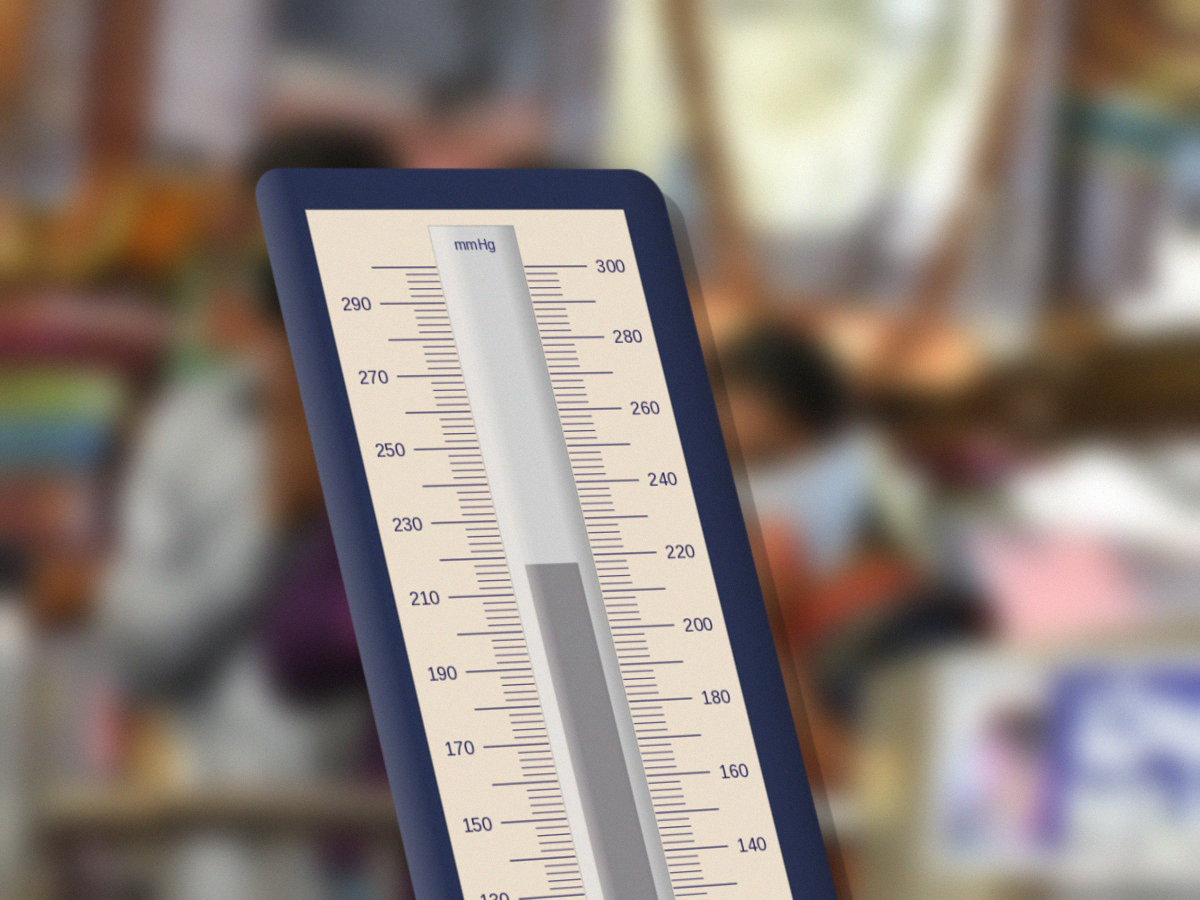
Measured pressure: 218,mmHg
